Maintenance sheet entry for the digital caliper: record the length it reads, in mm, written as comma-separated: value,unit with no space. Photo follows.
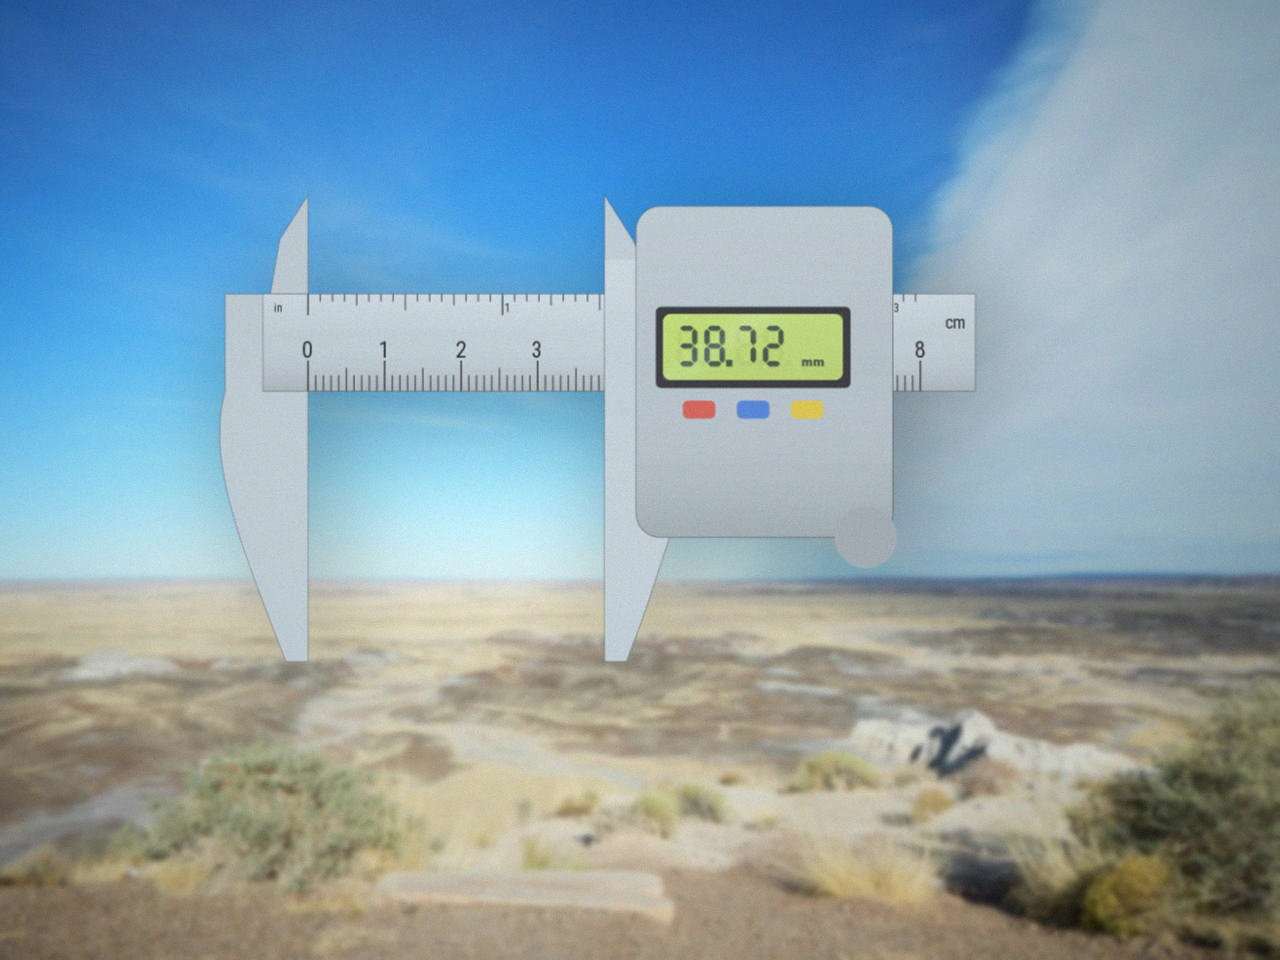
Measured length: 38.72,mm
